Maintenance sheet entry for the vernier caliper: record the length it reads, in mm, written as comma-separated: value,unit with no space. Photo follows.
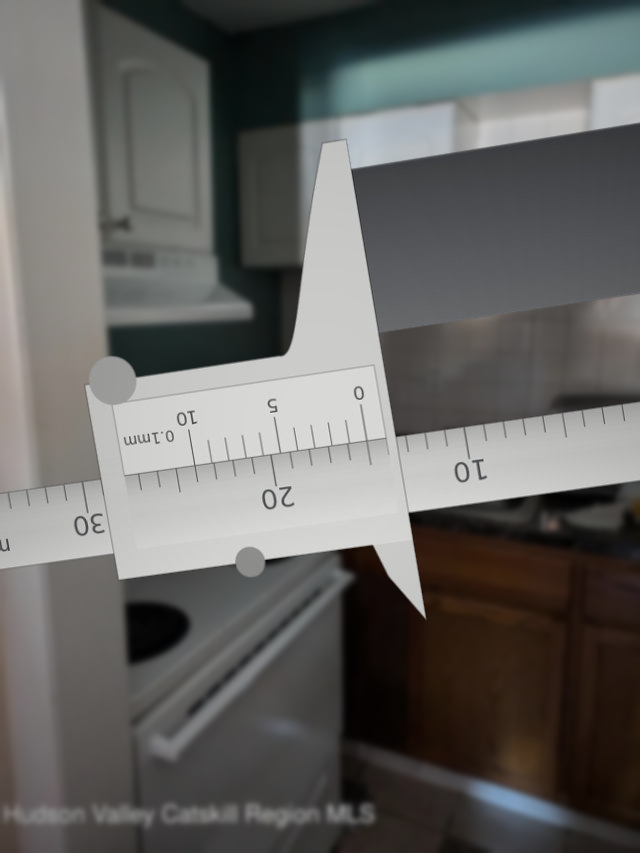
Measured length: 15.0,mm
